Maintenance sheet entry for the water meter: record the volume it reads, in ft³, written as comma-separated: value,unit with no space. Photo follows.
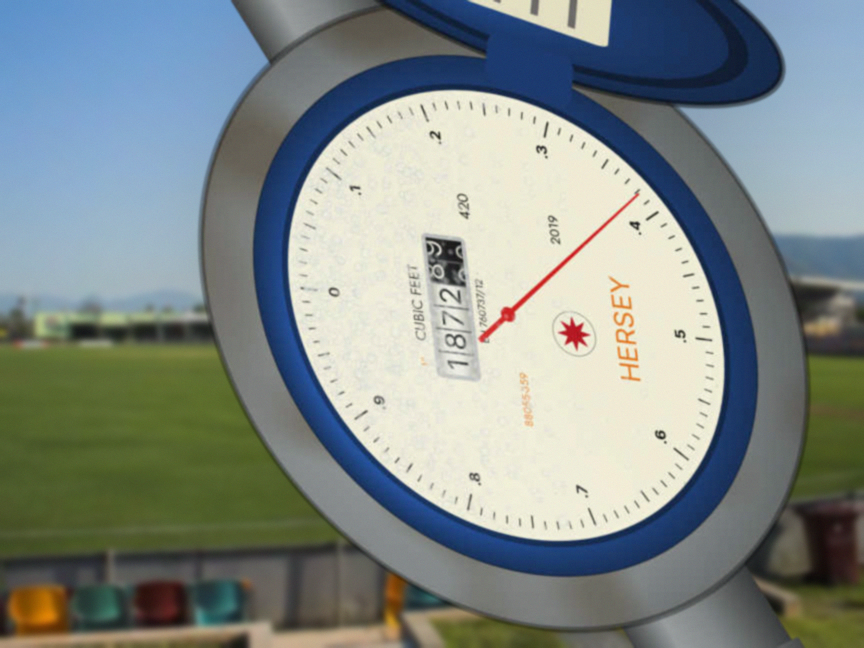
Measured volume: 187289.38,ft³
